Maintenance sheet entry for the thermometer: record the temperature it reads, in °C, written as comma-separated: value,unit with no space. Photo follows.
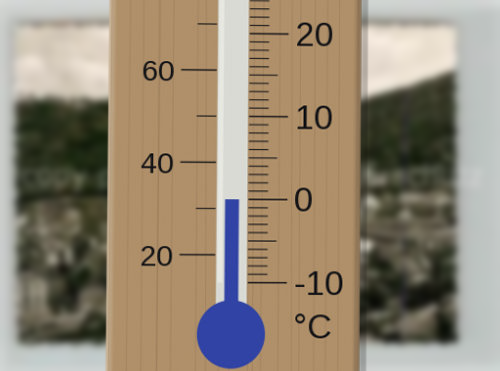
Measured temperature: 0,°C
